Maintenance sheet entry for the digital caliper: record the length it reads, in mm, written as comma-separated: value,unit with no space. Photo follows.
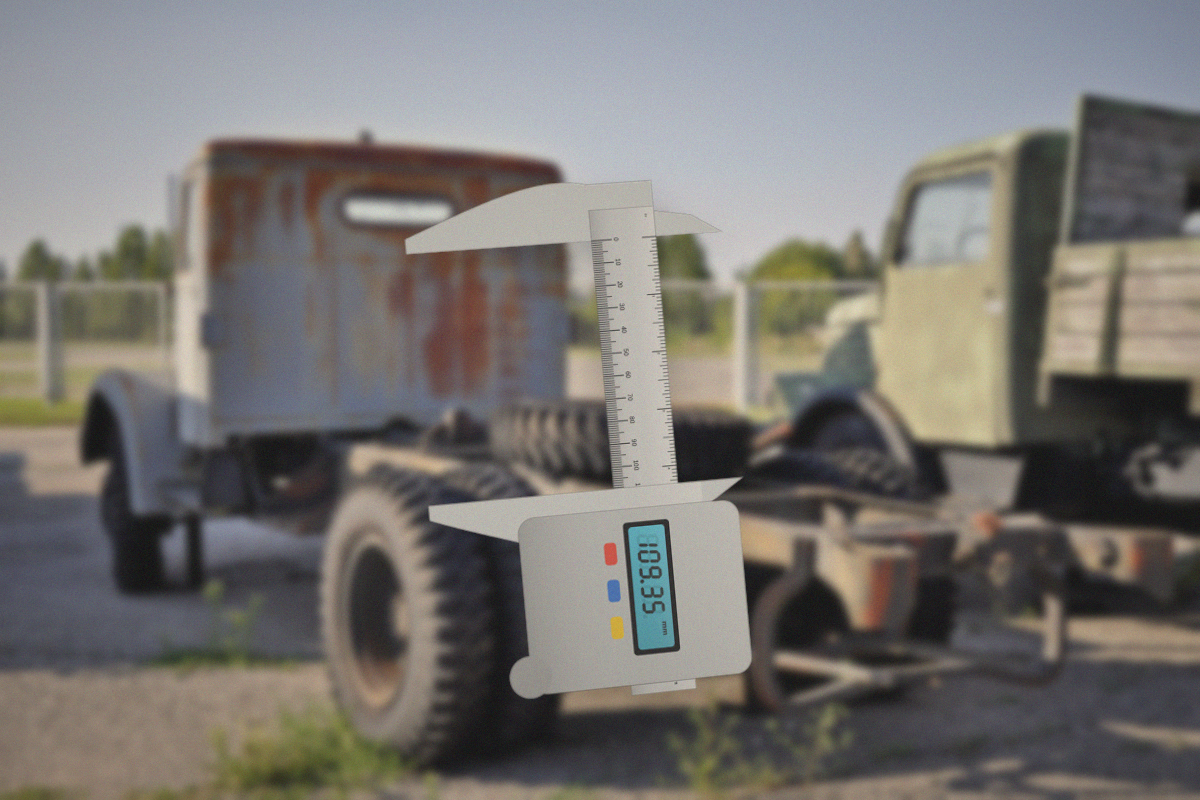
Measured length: 109.35,mm
